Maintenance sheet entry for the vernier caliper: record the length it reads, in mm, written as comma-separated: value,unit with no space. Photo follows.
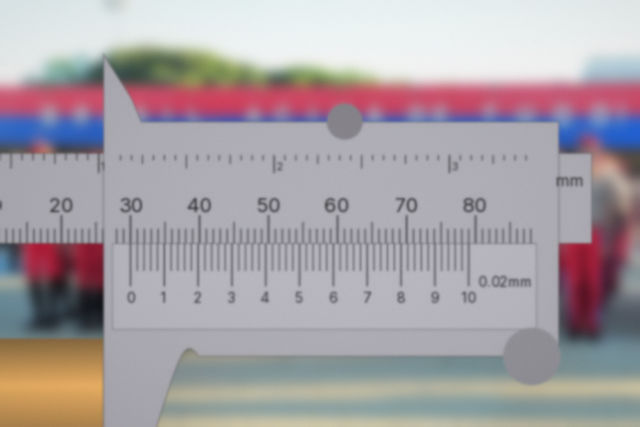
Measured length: 30.0,mm
